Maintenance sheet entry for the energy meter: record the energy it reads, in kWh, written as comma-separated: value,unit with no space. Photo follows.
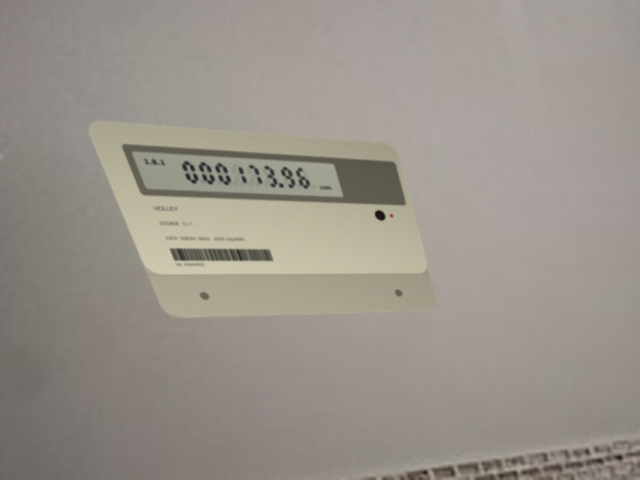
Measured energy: 173.96,kWh
